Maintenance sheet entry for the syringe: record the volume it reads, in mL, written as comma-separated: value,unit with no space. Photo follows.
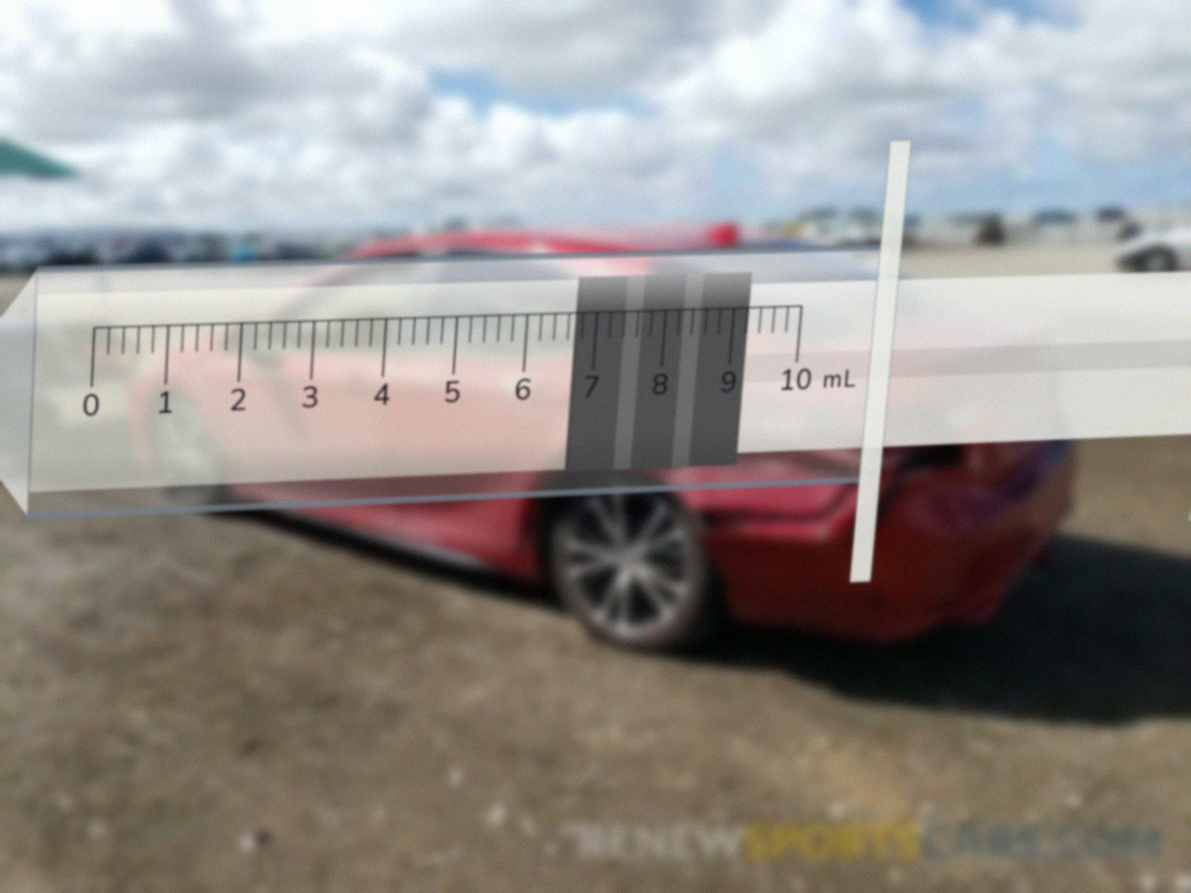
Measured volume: 6.7,mL
